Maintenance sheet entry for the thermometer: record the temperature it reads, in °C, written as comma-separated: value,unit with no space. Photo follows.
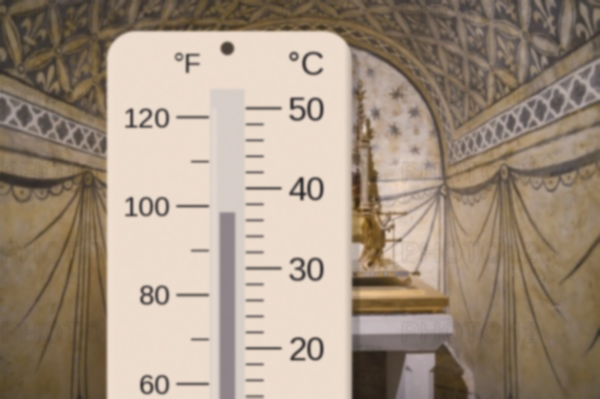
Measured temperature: 37,°C
